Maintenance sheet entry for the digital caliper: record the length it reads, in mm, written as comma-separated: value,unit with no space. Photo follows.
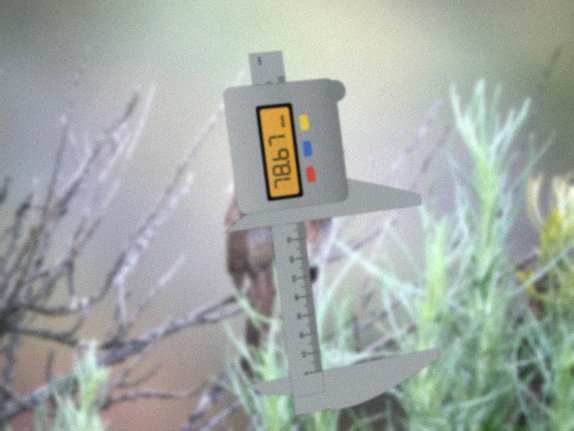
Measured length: 78.67,mm
